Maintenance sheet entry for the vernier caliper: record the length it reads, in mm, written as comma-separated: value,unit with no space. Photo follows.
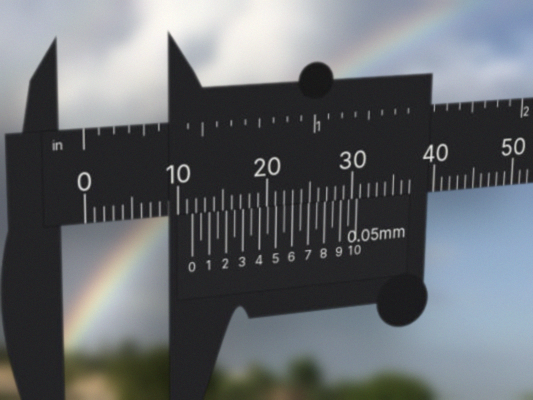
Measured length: 11.6,mm
